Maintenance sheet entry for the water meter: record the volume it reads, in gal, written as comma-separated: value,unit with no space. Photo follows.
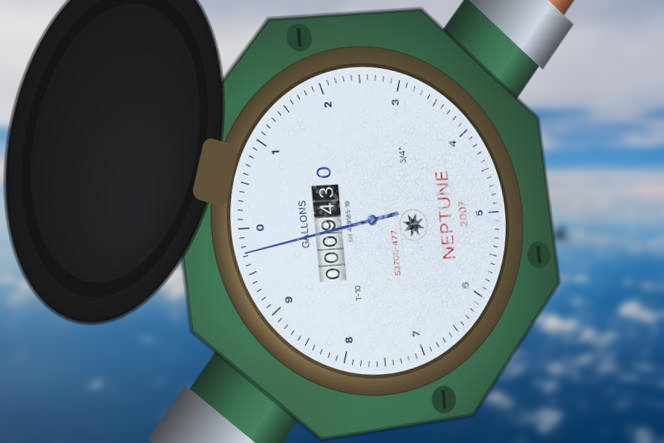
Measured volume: 9429.7,gal
